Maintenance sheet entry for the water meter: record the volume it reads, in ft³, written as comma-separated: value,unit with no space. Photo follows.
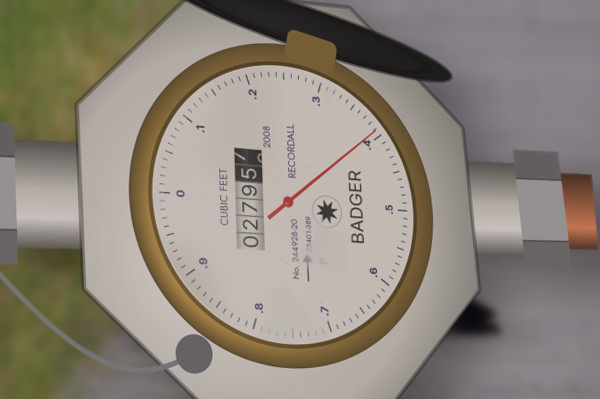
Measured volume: 27957.39,ft³
